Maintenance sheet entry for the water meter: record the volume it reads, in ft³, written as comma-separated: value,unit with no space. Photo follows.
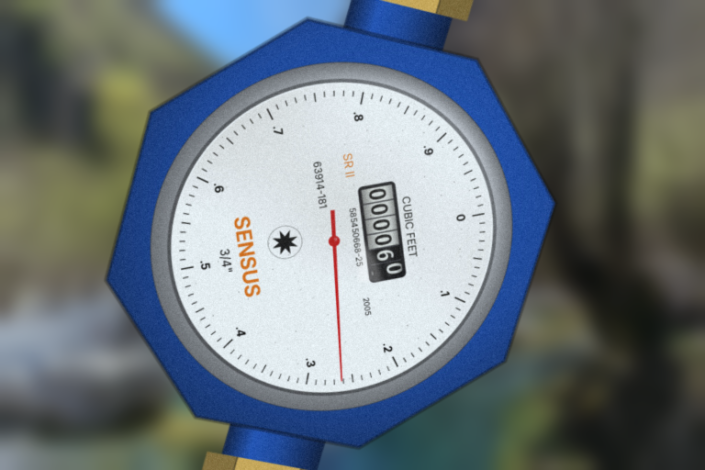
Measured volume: 60.26,ft³
